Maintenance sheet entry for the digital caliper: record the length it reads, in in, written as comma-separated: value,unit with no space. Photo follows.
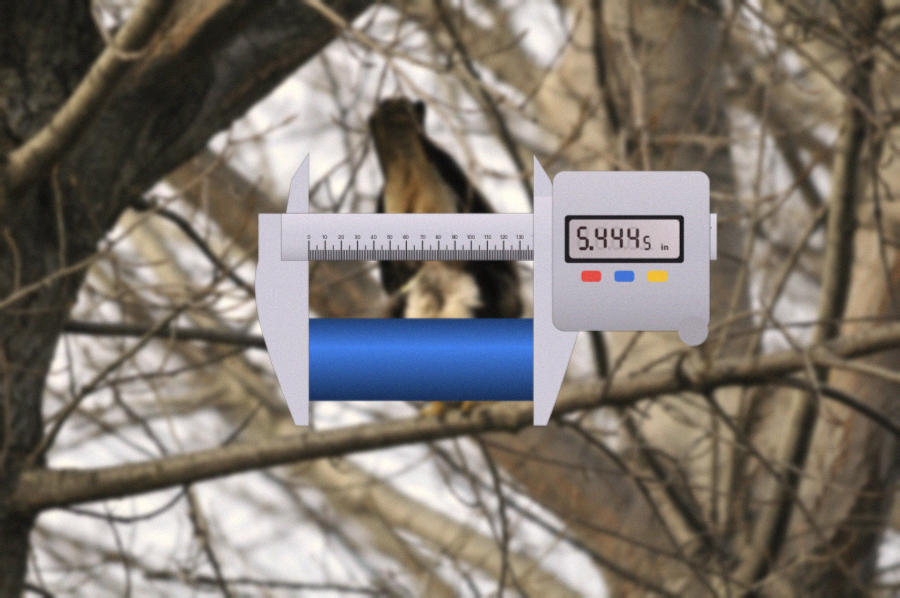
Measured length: 5.4445,in
